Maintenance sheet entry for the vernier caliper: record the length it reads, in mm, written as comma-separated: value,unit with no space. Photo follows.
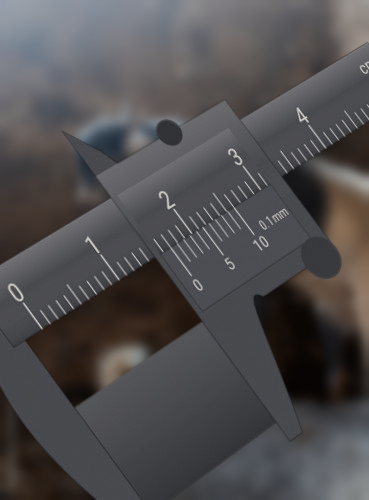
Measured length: 17.0,mm
